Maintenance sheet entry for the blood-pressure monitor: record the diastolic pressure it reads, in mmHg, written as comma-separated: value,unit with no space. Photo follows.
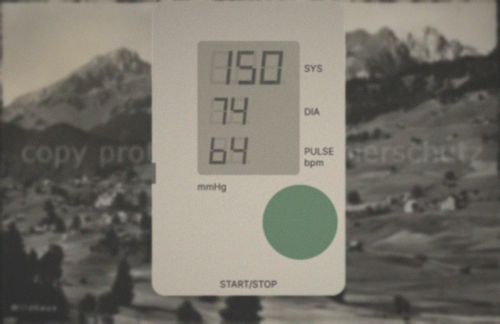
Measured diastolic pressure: 74,mmHg
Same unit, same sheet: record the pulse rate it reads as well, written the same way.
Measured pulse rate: 64,bpm
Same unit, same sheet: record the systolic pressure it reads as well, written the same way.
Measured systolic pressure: 150,mmHg
